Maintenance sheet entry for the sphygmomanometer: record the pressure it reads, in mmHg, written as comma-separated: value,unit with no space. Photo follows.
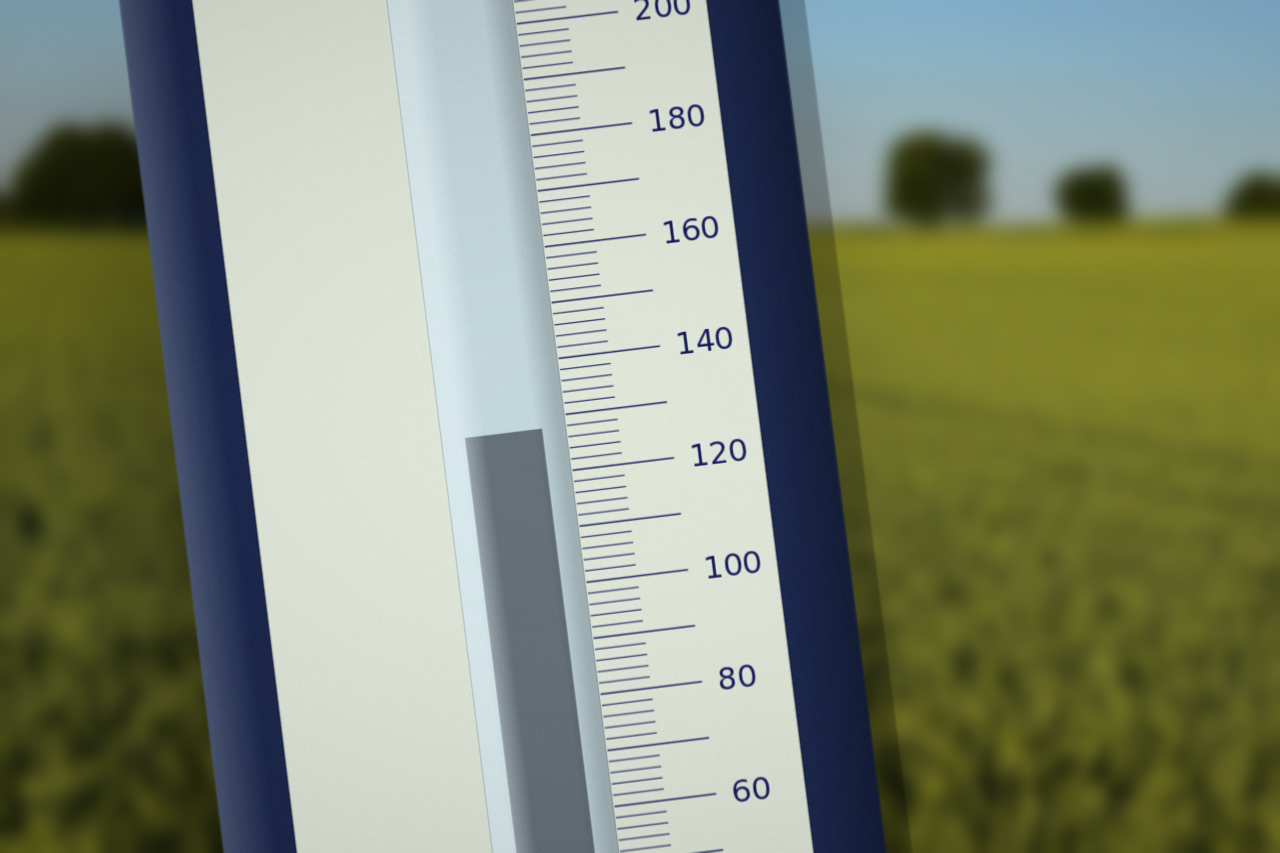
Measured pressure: 128,mmHg
